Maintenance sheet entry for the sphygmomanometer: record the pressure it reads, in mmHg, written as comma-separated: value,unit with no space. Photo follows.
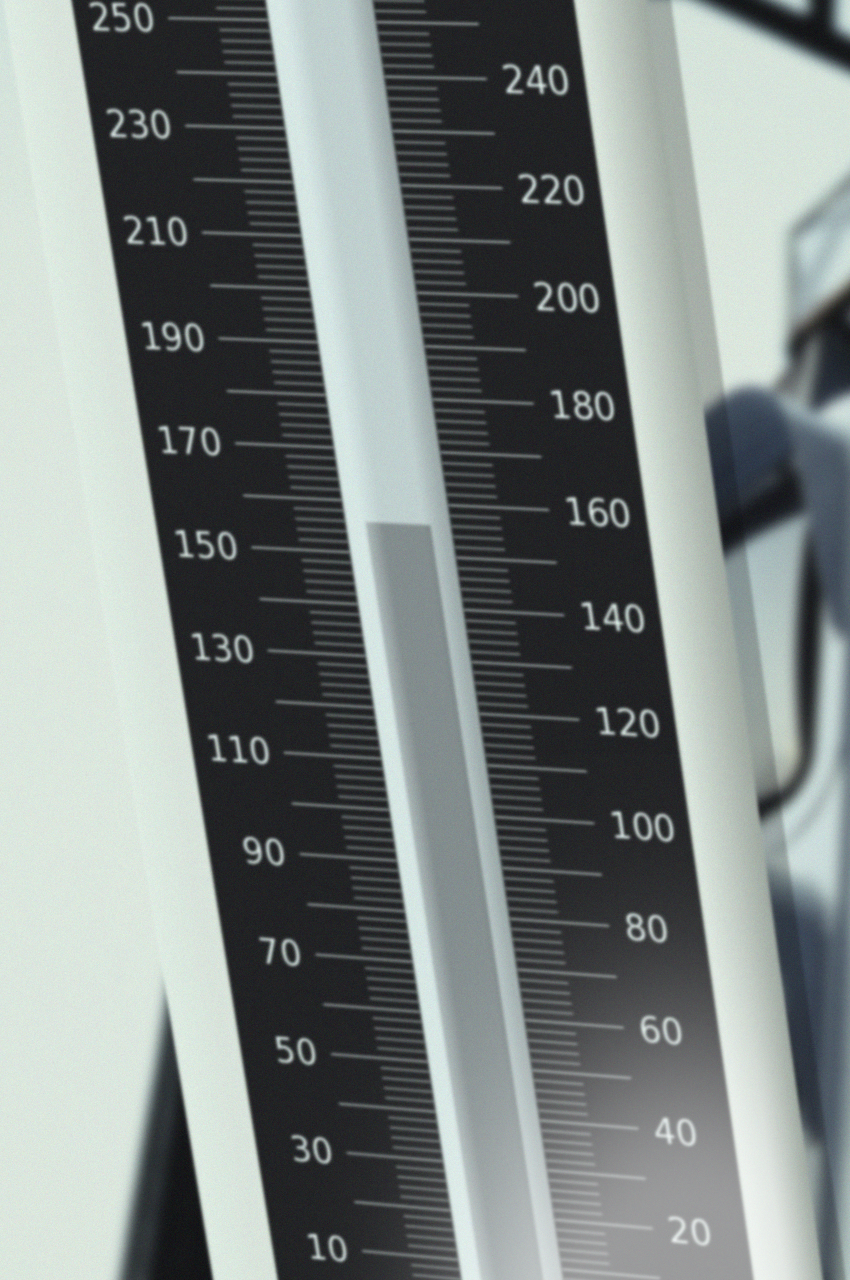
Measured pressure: 156,mmHg
